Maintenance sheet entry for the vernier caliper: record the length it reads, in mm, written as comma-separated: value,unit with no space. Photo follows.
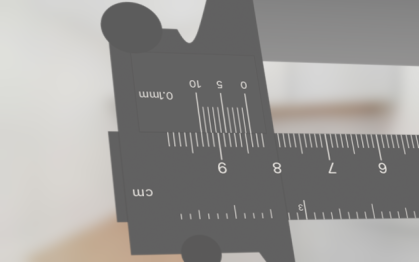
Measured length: 84.0,mm
